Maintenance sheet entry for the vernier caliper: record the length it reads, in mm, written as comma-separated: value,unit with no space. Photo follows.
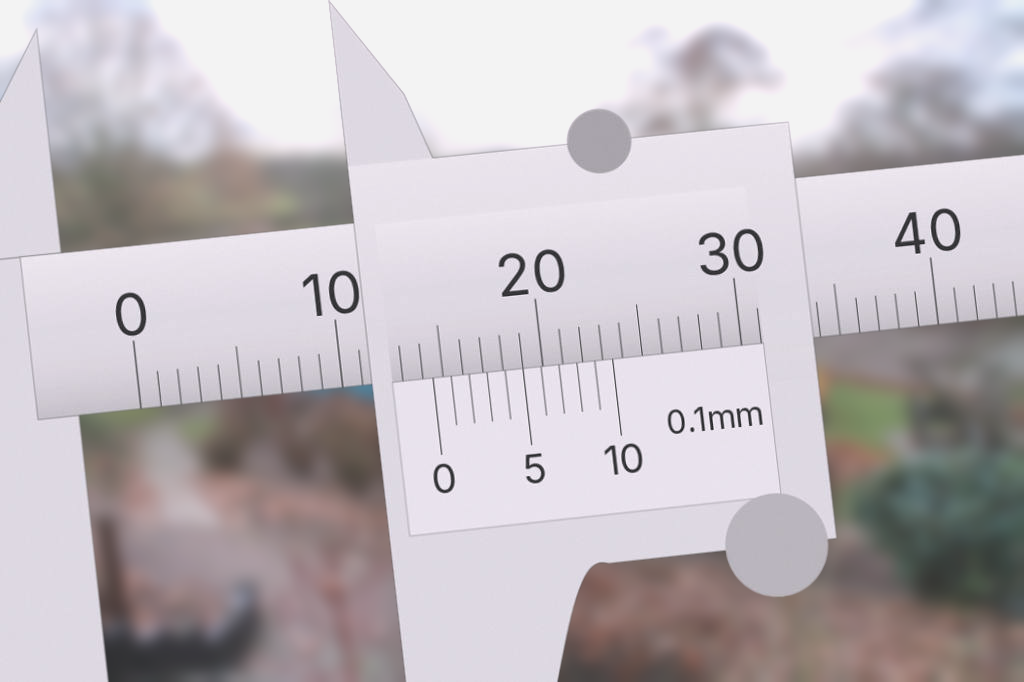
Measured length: 14.5,mm
